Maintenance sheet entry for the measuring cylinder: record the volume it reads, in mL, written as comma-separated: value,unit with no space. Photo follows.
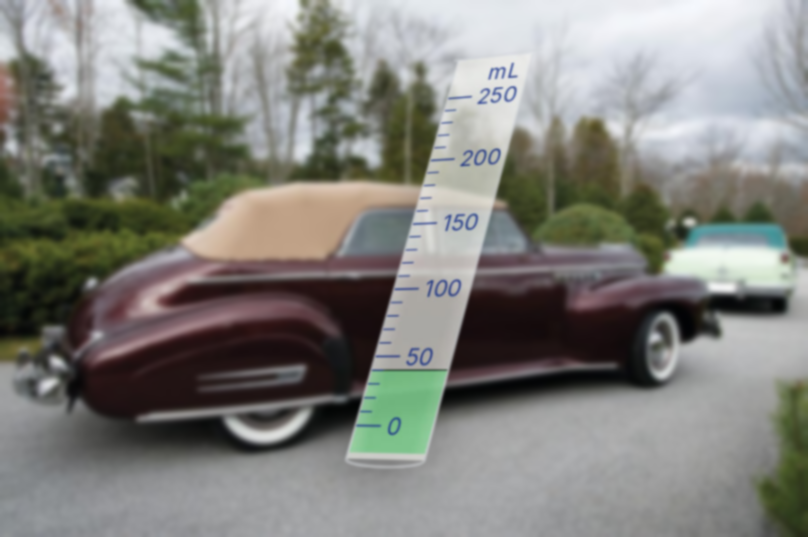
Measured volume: 40,mL
